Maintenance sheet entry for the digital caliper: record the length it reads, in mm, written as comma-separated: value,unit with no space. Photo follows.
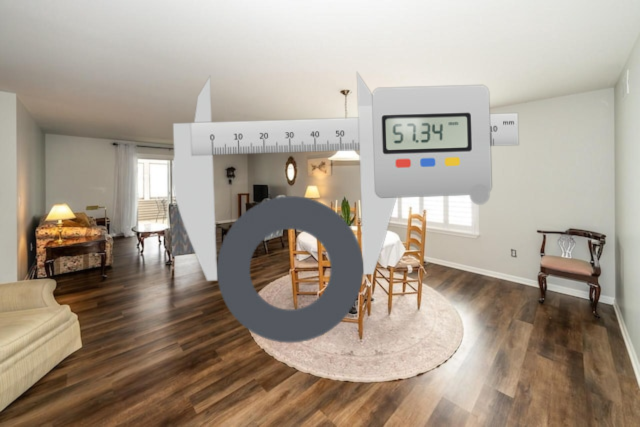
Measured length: 57.34,mm
